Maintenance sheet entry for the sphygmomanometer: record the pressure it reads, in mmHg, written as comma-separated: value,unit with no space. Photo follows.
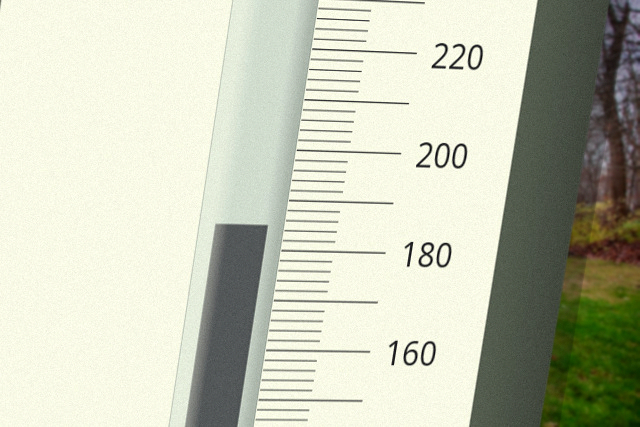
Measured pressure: 185,mmHg
